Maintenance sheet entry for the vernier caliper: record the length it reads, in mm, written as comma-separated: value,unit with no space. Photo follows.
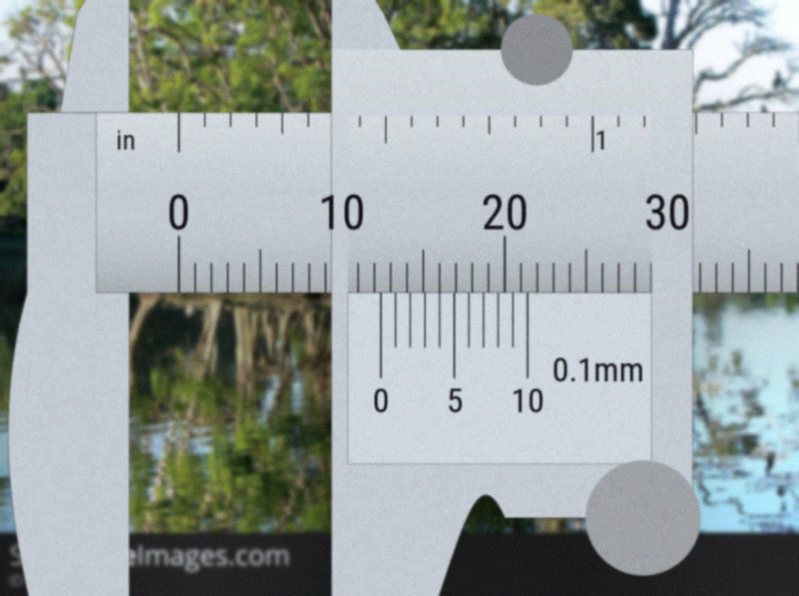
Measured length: 12.4,mm
